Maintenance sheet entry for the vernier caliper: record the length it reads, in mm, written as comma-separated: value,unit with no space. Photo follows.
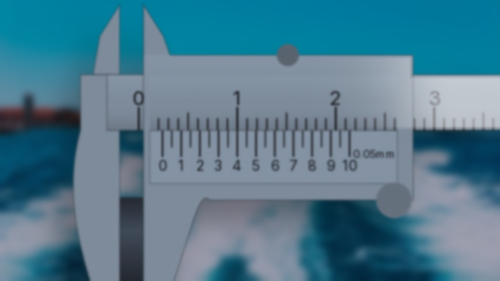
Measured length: 2.4,mm
